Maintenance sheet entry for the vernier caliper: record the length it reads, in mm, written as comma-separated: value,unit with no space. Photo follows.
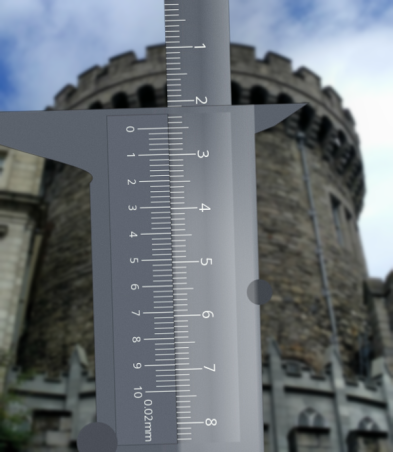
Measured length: 25.0,mm
